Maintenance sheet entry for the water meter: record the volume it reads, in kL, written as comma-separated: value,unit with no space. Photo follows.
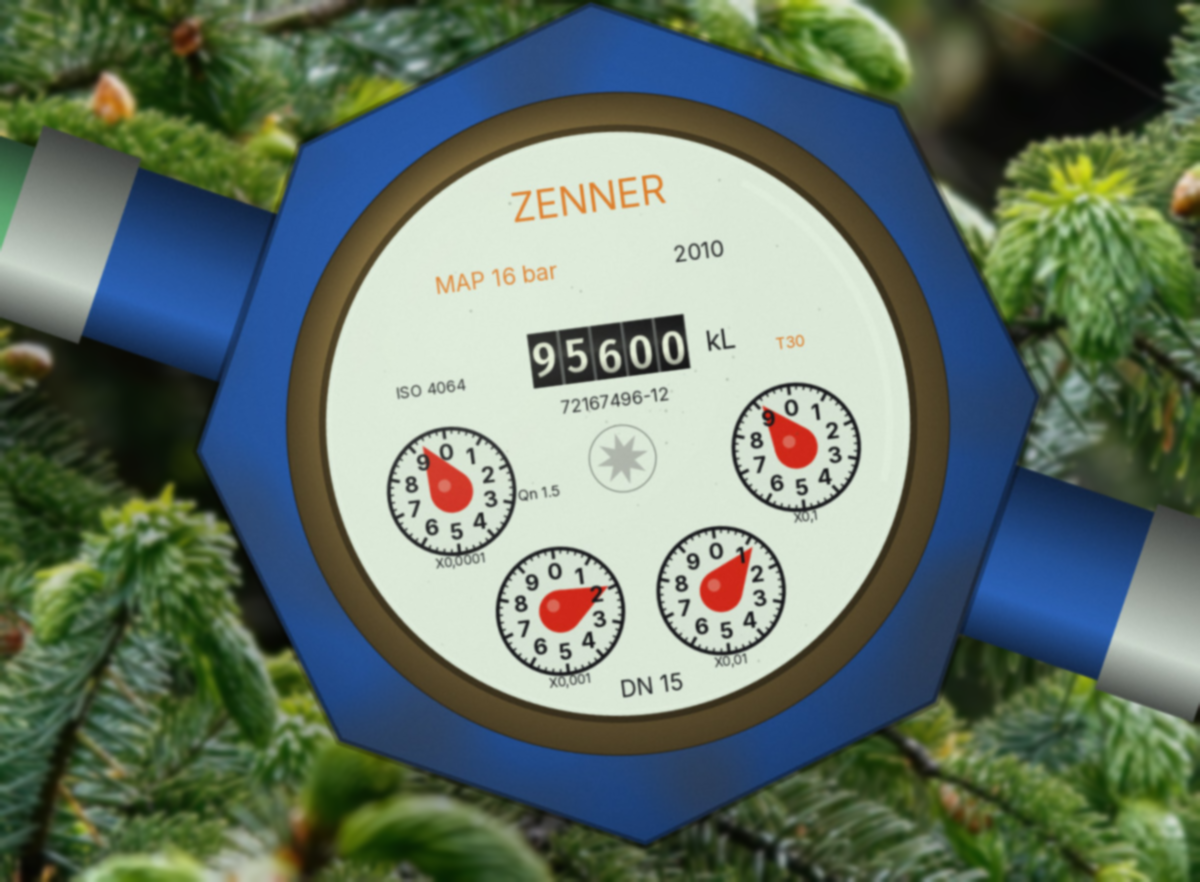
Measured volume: 95599.9119,kL
